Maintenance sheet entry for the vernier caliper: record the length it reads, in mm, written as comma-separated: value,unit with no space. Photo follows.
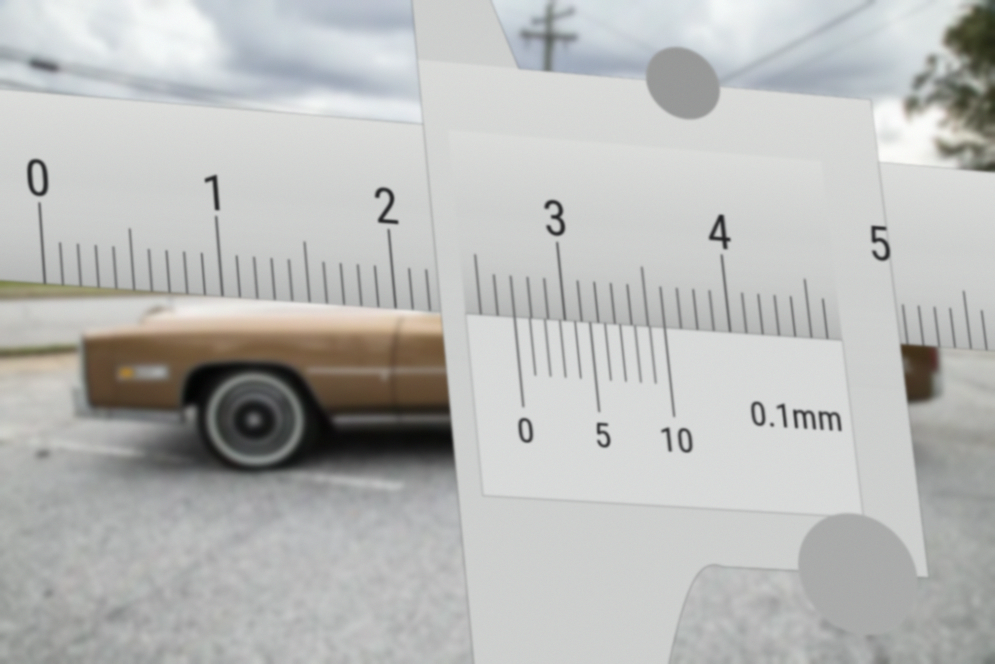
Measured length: 27.0,mm
